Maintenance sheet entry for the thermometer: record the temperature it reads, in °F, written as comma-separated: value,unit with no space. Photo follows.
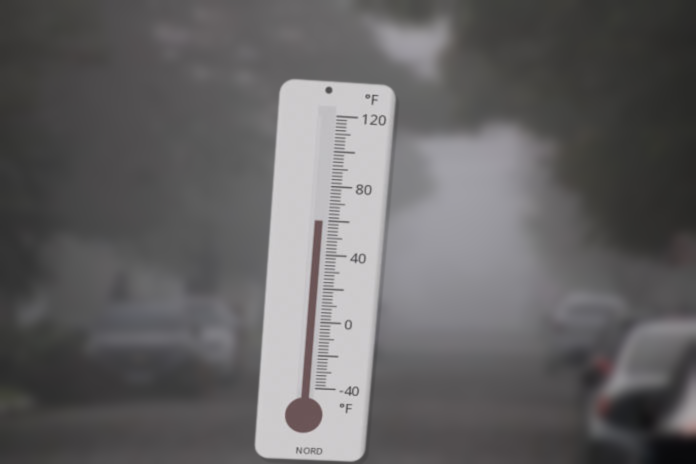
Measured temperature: 60,°F
